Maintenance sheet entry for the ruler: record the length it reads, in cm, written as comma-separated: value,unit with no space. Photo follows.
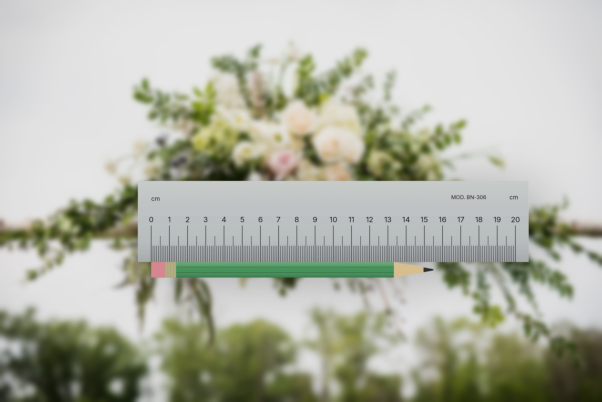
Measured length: 15.5,cm
